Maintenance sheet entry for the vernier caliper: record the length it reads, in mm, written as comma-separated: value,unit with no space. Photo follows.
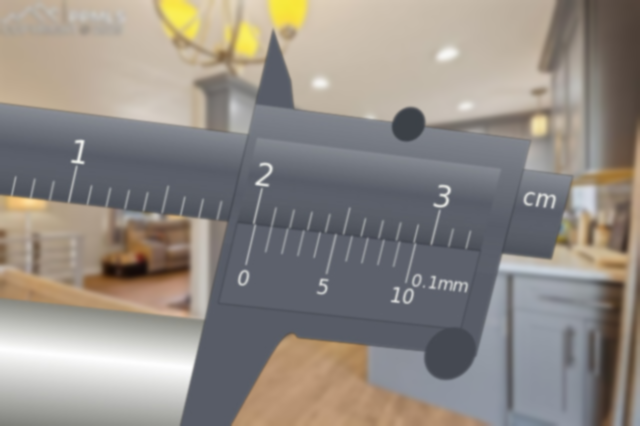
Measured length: 20.1,mm
